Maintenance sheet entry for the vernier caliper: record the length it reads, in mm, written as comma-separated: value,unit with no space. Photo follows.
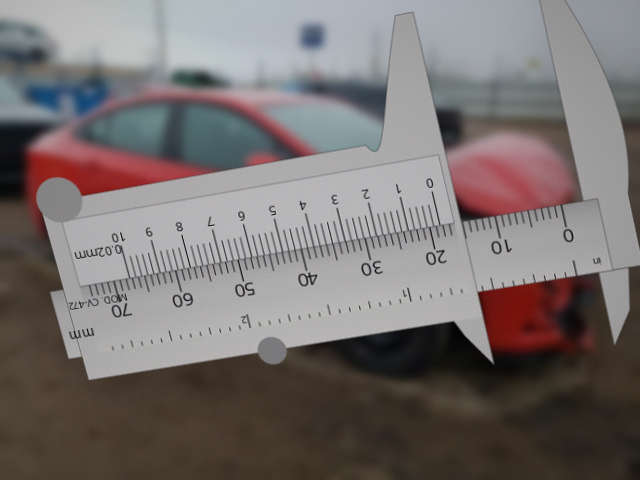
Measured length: 18.4,mm
